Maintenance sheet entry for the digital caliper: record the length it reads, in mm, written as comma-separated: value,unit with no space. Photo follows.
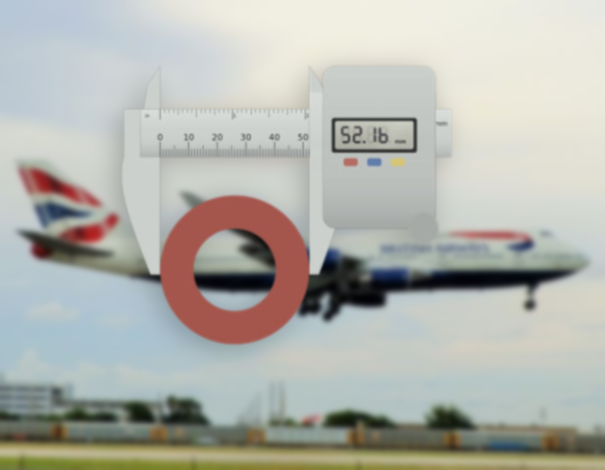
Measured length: 52.16,mm
